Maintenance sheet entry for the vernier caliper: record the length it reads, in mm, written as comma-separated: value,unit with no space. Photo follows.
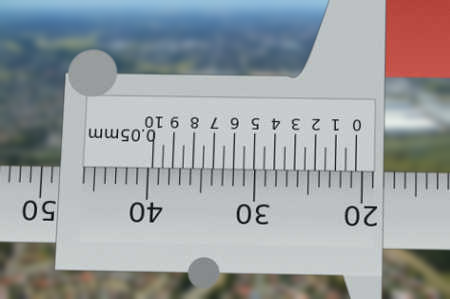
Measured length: 20.6,mm
